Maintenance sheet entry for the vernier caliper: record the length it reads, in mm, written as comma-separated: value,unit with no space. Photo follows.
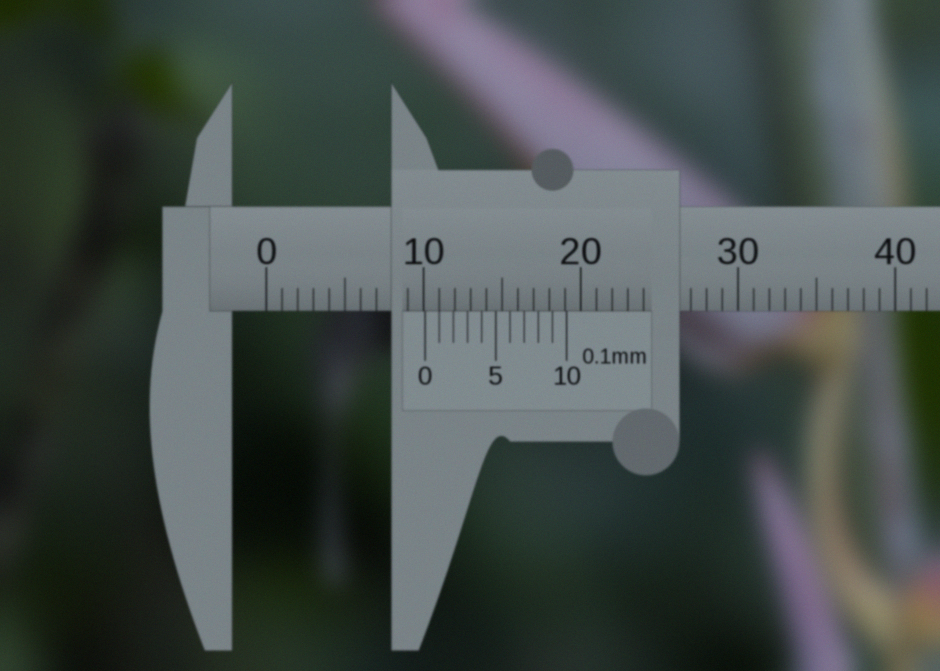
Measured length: 10.1,mm
